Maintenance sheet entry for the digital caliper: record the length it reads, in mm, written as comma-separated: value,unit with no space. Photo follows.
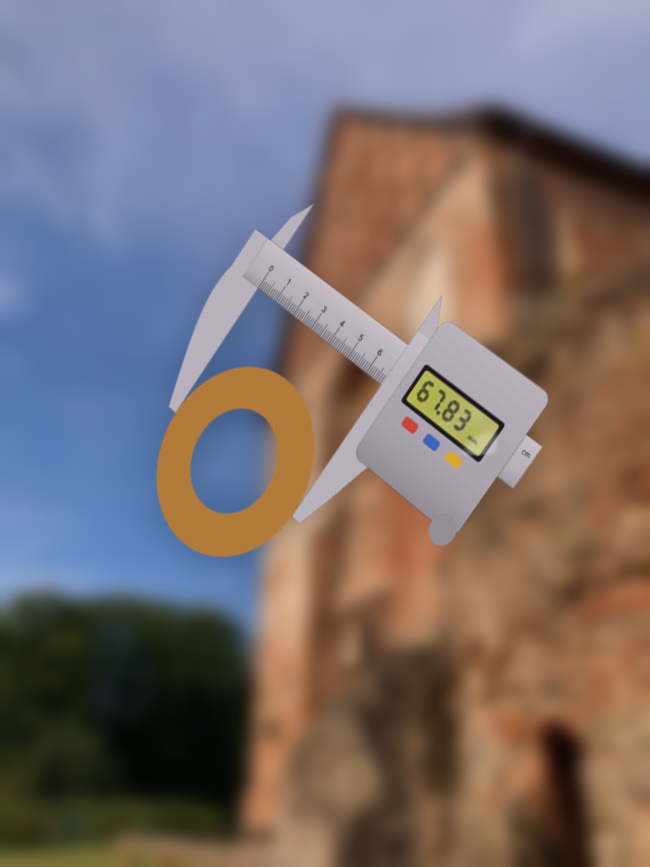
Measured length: 67.83,mm
